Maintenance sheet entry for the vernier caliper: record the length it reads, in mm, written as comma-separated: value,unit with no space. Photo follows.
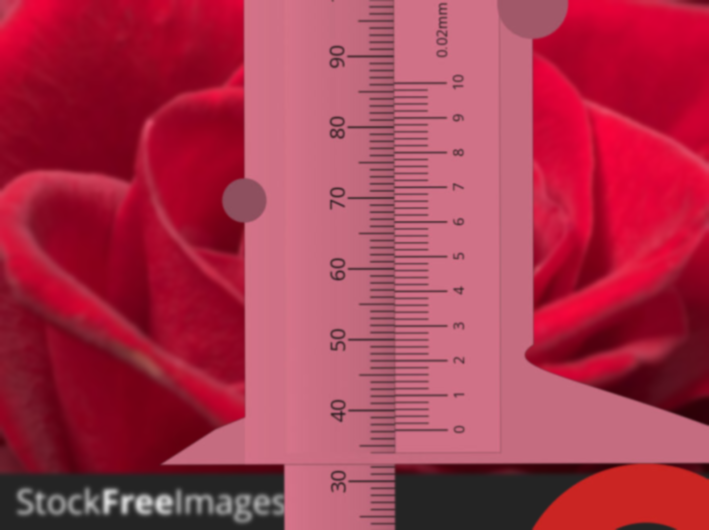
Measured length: 37.2,mm
